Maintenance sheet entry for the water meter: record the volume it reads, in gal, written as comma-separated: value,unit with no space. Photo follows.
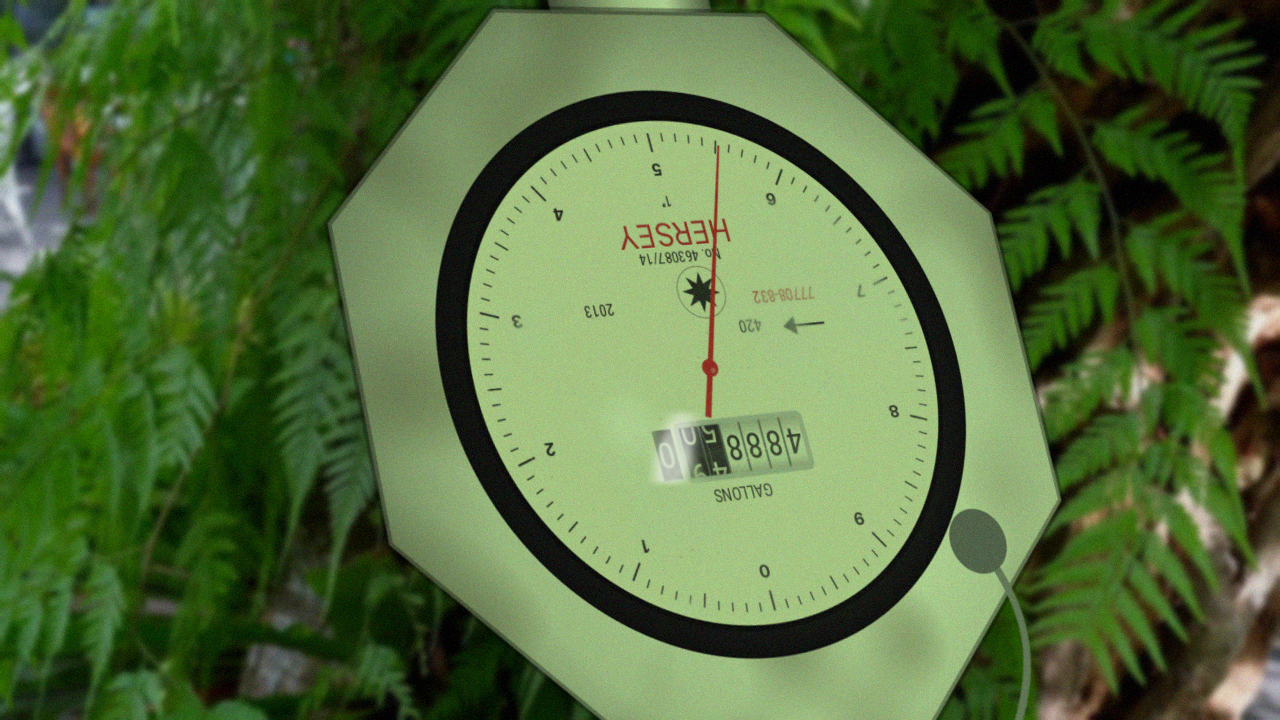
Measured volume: 4888495.5,gal
